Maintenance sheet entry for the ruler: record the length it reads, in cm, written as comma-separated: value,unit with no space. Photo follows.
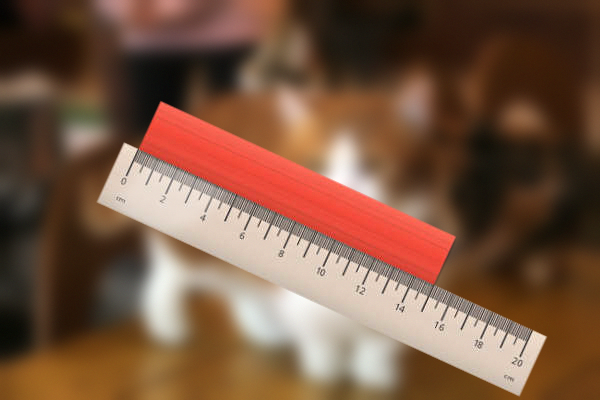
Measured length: 15,cm
